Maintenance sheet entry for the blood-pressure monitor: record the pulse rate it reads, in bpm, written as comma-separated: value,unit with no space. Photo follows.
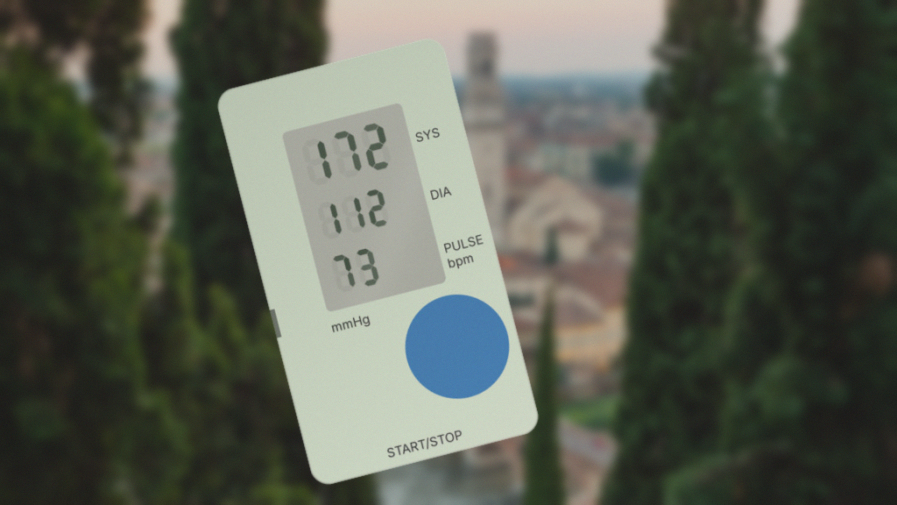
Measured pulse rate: 73,bpm
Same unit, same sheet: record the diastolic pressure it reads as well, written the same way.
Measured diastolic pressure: 112,mmHg
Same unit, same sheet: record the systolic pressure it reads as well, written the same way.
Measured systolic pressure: 172,mmHg
